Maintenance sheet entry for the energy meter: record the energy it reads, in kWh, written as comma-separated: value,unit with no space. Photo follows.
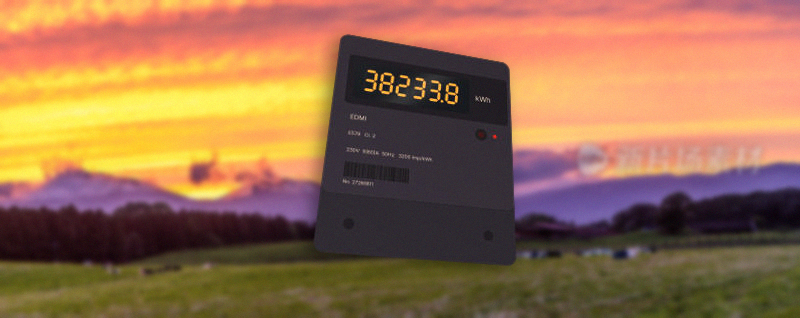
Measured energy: 38233.8,kWh
